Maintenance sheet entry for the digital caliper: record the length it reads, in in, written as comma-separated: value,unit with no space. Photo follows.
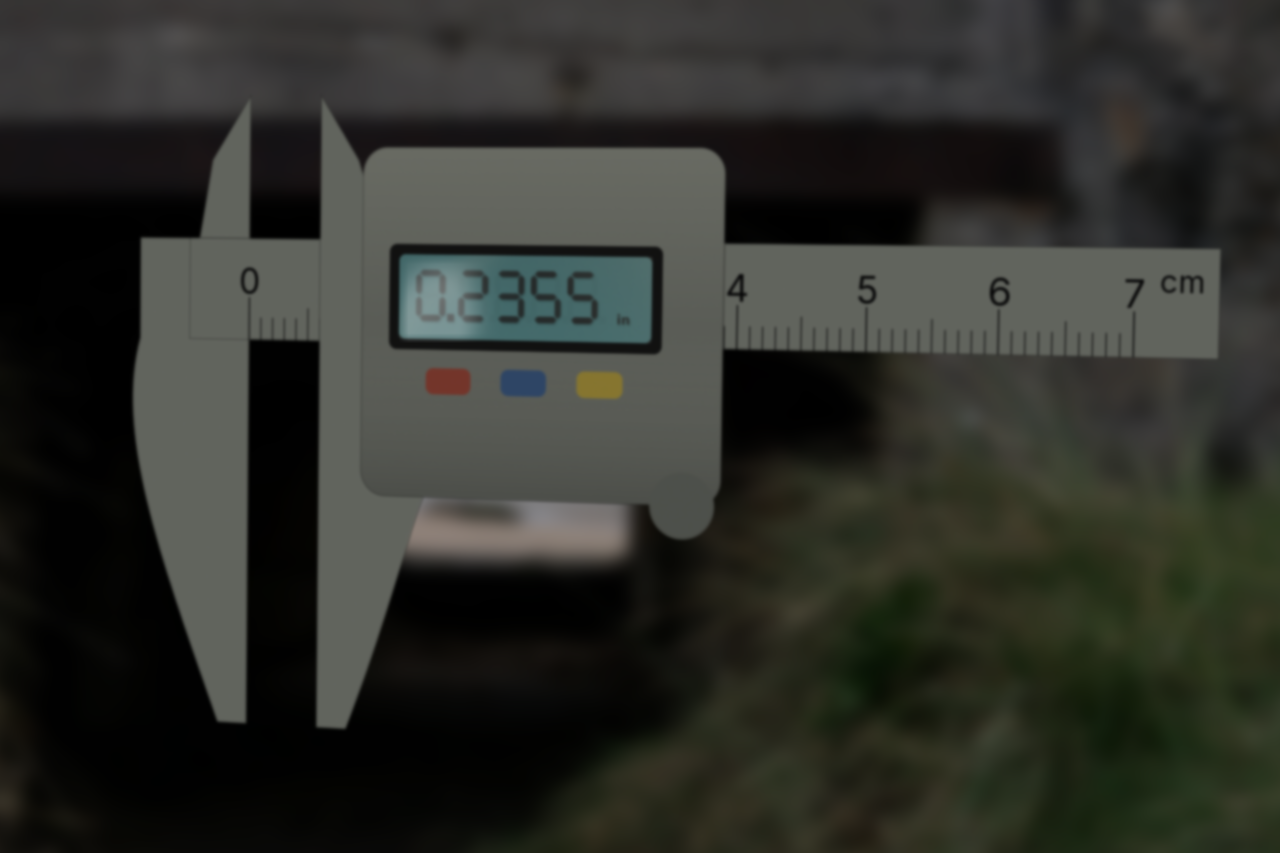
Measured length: 0.2355,in
